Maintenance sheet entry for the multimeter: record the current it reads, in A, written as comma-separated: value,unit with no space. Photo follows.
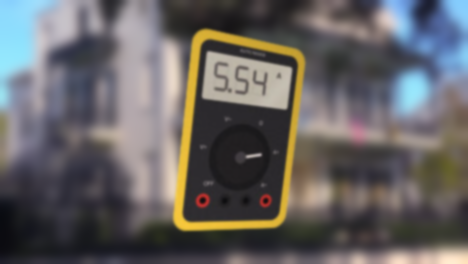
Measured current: 5.54,A
